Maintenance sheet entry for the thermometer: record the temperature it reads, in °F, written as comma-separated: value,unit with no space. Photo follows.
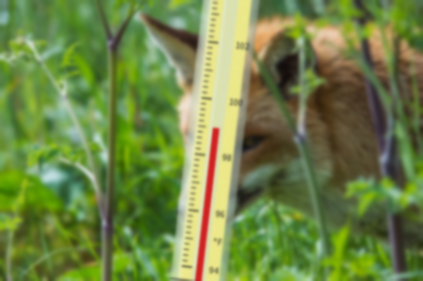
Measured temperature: 99,°F
